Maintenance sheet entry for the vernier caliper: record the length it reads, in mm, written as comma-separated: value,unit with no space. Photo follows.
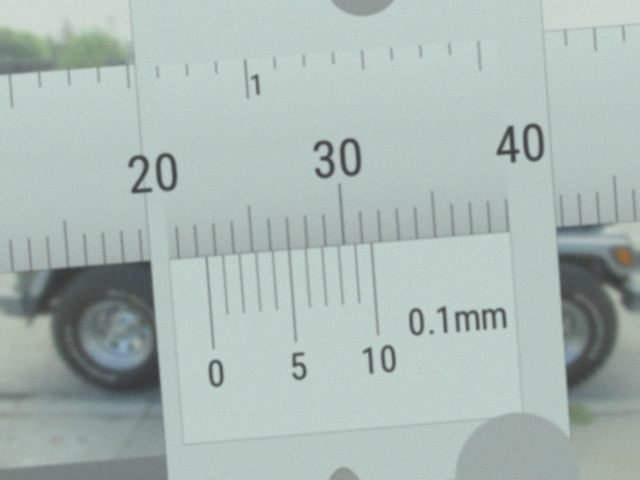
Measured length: 22.5,mm
